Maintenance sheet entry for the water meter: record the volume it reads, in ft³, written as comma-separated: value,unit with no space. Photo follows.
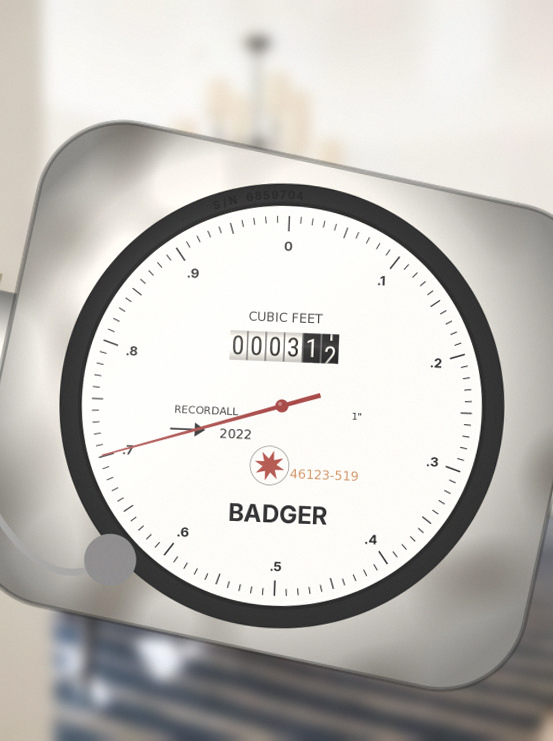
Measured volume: 311.70,ft³
